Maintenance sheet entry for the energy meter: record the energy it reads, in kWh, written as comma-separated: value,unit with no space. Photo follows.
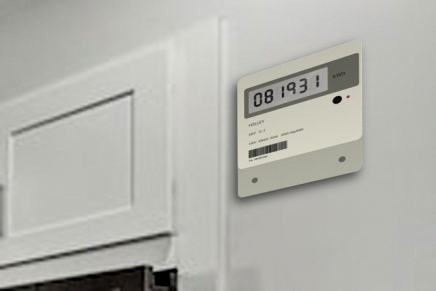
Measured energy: 81931,kWh
